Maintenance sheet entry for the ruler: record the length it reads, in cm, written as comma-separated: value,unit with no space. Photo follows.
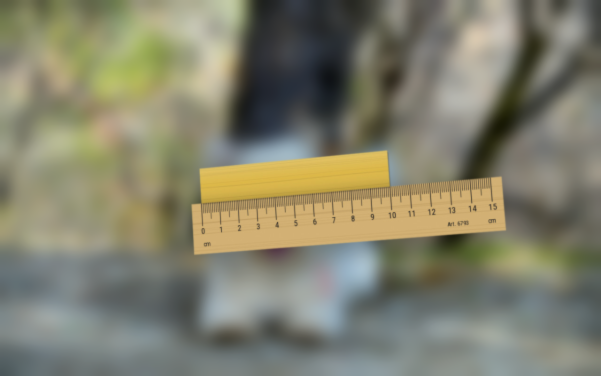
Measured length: 10,cm
